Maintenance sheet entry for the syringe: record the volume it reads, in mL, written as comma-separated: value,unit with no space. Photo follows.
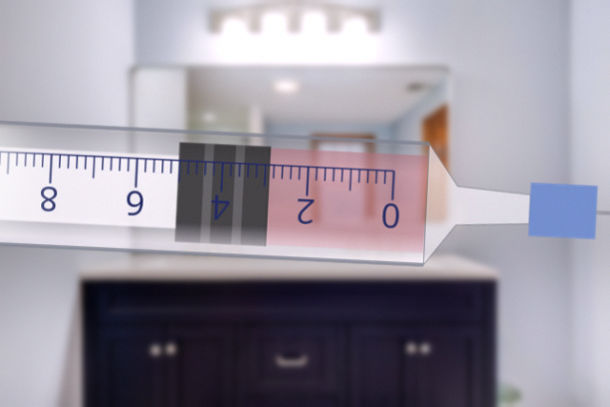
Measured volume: 2.9,mL
